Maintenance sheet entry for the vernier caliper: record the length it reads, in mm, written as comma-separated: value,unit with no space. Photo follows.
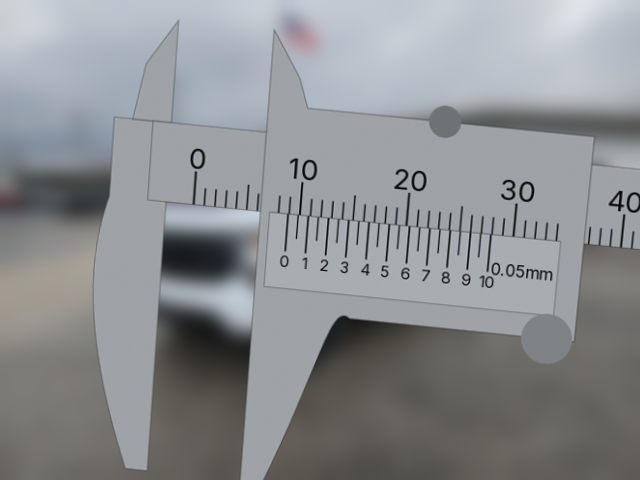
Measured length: 8.9,mm
